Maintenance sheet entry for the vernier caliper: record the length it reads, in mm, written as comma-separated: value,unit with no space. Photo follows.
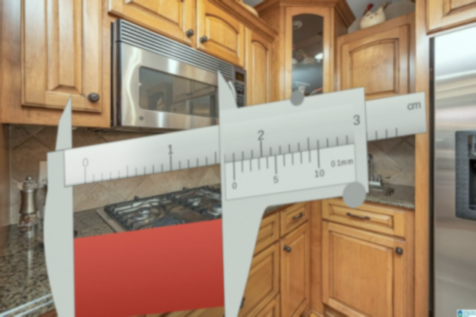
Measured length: 17.0,mm
